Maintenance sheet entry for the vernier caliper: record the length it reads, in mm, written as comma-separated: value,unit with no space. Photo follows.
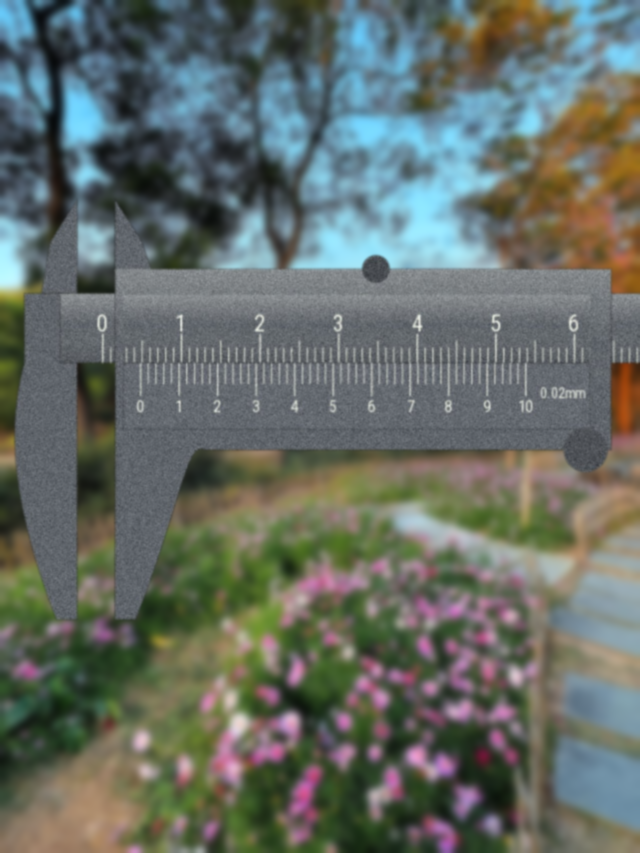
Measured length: 4.8,mm
